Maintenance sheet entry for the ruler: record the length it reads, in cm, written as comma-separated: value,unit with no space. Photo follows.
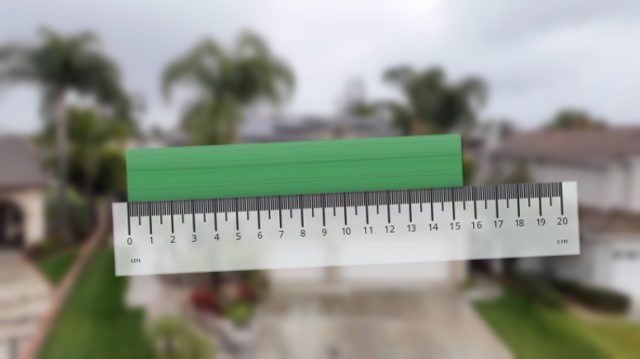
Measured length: 15.5,cm
